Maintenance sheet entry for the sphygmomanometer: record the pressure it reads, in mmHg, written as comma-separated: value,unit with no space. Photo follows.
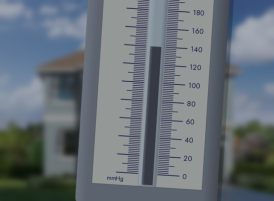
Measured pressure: 140,mmHg
